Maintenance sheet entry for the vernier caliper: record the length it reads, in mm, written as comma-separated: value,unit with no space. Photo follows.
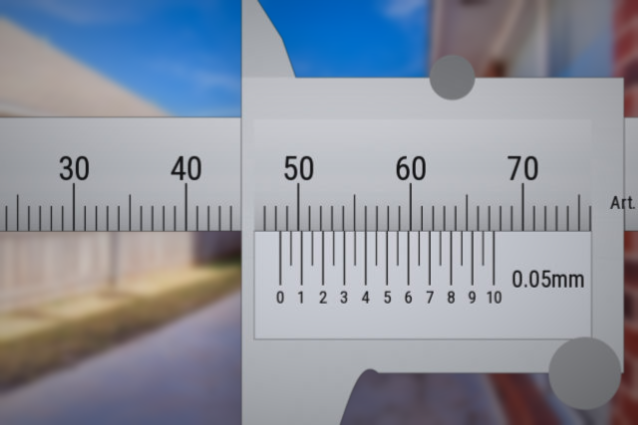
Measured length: 48.4,mm
